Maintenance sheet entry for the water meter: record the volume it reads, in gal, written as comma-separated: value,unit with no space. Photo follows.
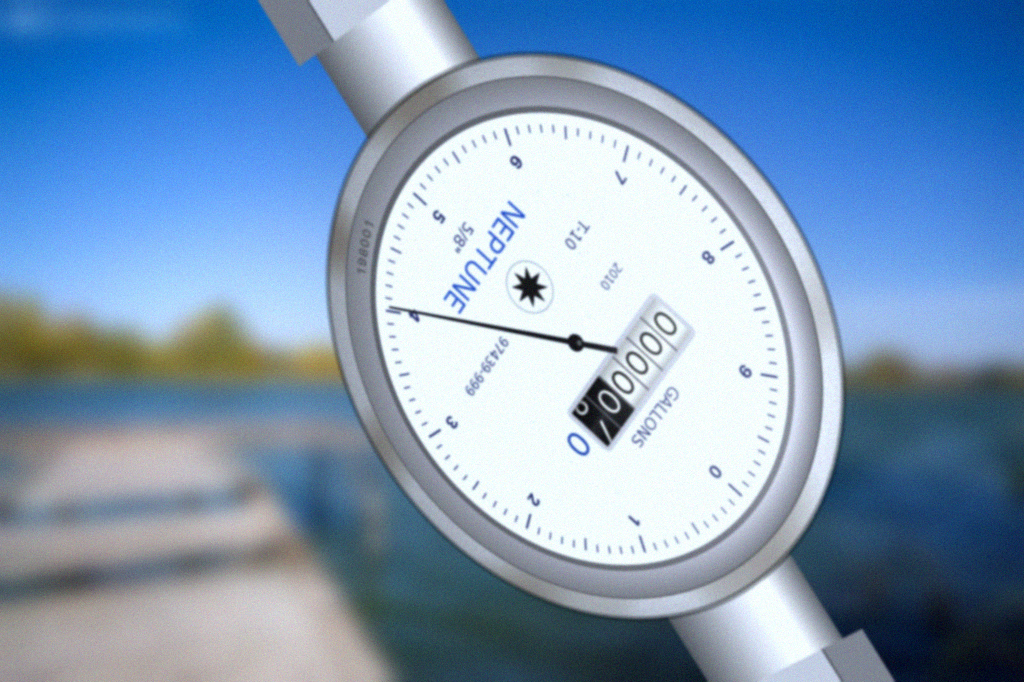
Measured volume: 74.0,gal
